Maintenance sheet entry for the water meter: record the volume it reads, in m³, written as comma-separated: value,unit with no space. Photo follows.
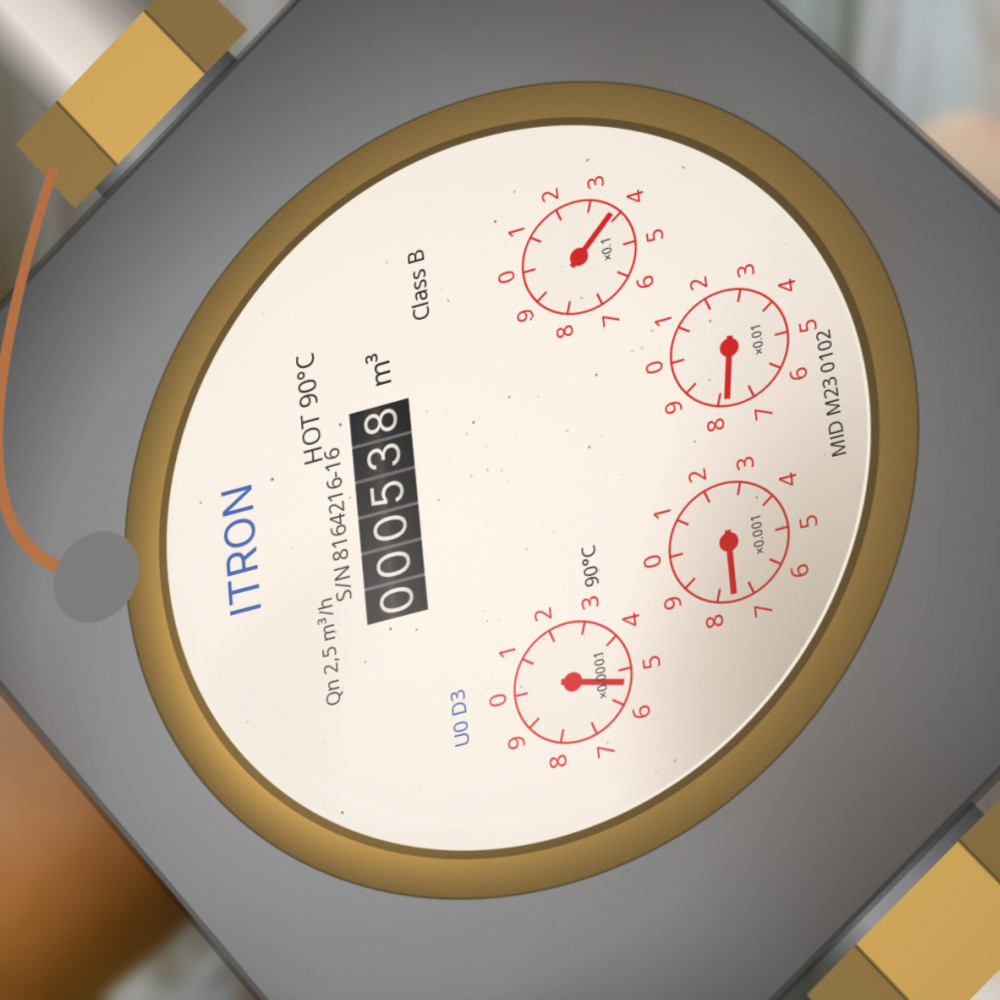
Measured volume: 538.3775,m³
